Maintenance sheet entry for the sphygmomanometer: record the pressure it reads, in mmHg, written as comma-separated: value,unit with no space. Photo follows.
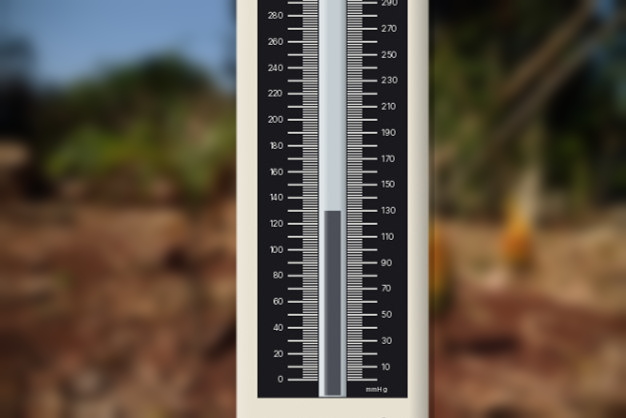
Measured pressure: 130,mmHg
